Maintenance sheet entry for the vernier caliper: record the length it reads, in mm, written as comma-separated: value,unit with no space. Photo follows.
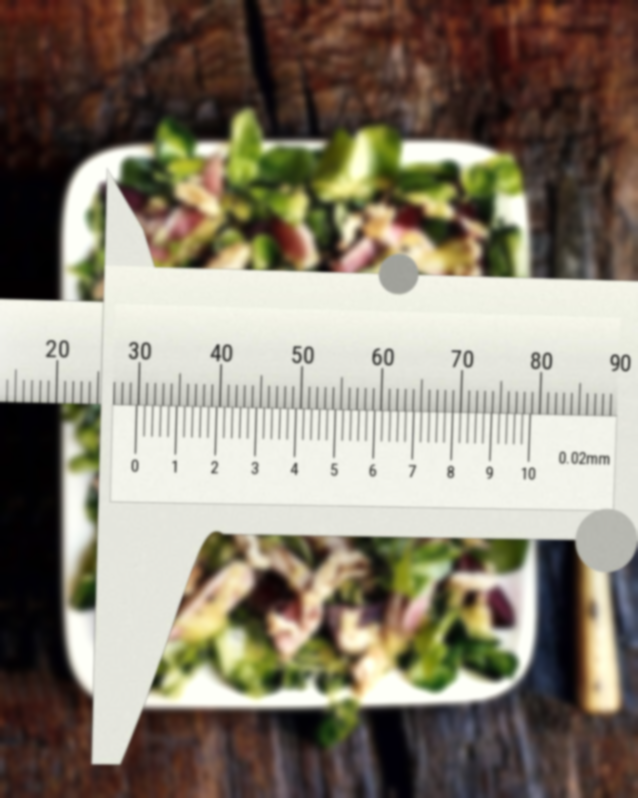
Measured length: 29.8,mm
